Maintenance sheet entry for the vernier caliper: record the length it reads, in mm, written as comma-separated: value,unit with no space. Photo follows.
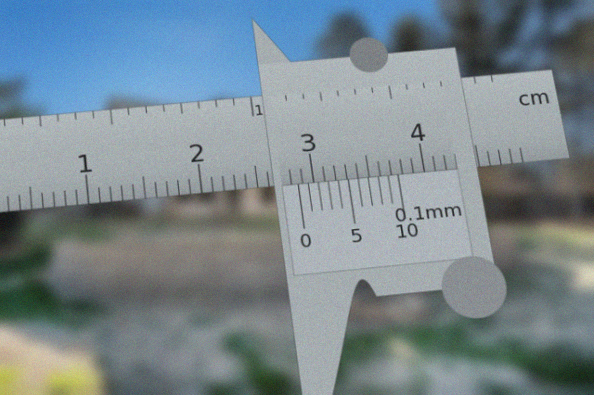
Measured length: 28.6,mm
